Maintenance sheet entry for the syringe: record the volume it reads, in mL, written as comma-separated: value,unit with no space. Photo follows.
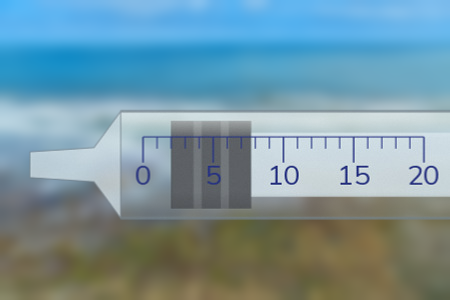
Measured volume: 2,mL
